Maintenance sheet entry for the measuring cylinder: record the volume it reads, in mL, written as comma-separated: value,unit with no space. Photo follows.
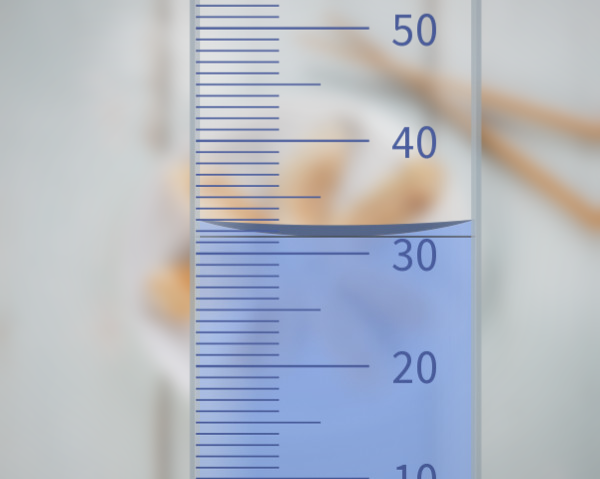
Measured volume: 31.5,mL
